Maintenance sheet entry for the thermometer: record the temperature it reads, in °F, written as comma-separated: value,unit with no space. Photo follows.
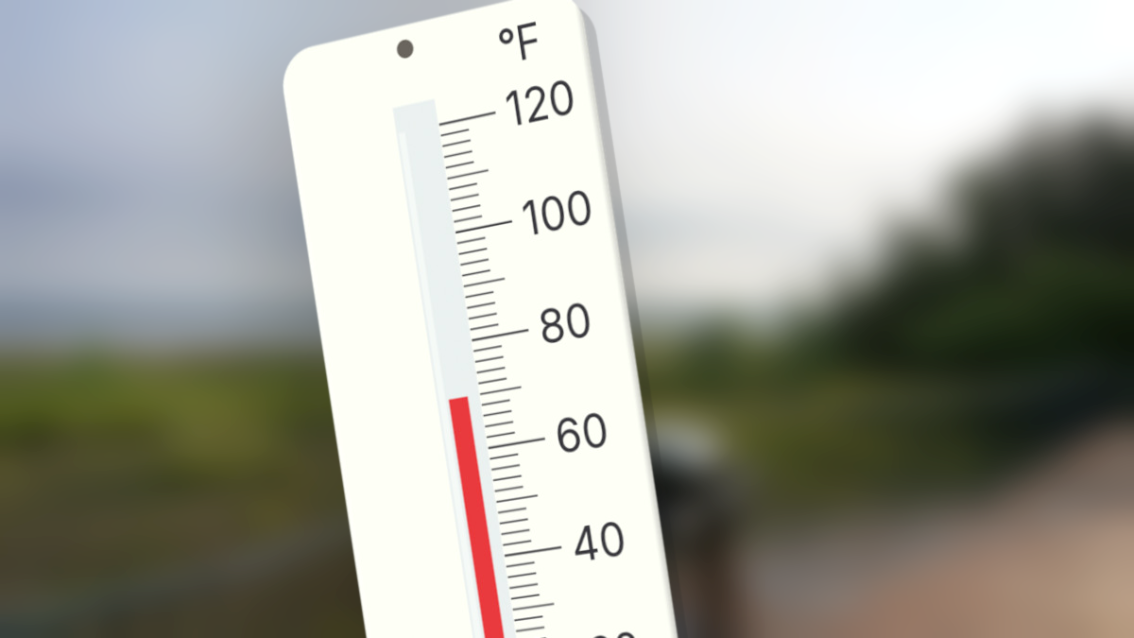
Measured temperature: 70,°F
